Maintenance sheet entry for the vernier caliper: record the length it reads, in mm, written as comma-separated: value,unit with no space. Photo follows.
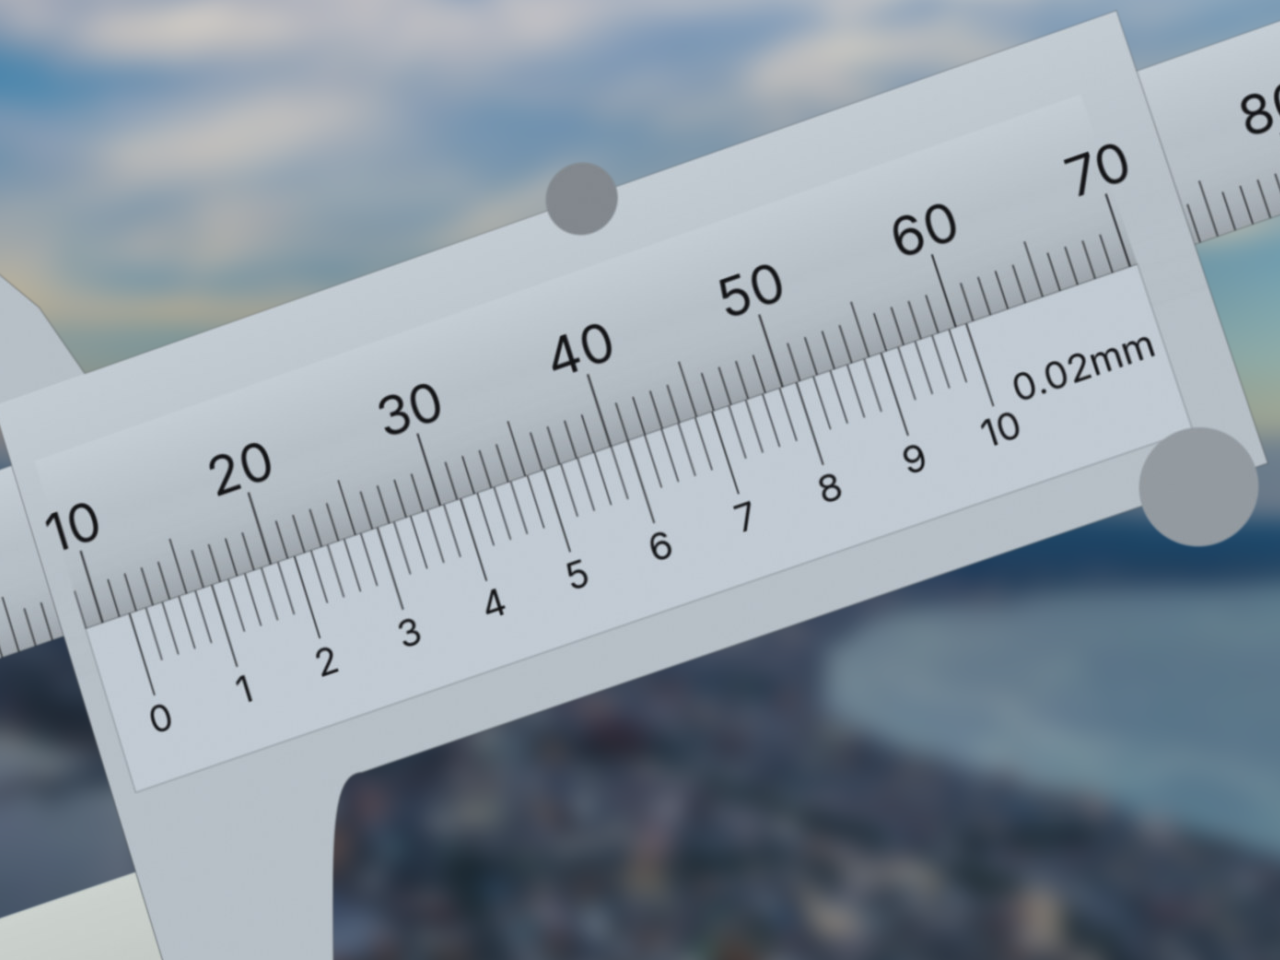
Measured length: 11.6,mm
